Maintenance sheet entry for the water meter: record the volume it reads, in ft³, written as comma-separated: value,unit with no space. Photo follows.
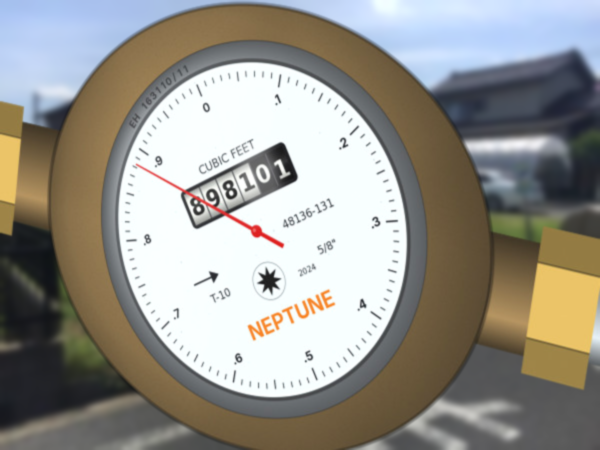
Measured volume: 898100.88,ft³
